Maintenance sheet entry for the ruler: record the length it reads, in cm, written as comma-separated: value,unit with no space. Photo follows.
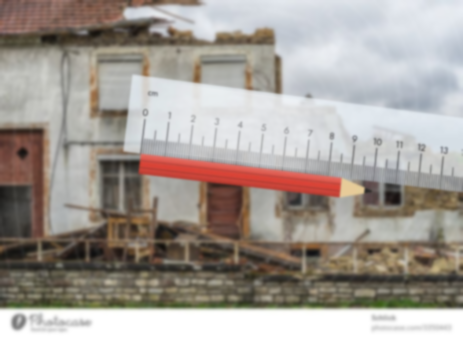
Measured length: 10,cm
